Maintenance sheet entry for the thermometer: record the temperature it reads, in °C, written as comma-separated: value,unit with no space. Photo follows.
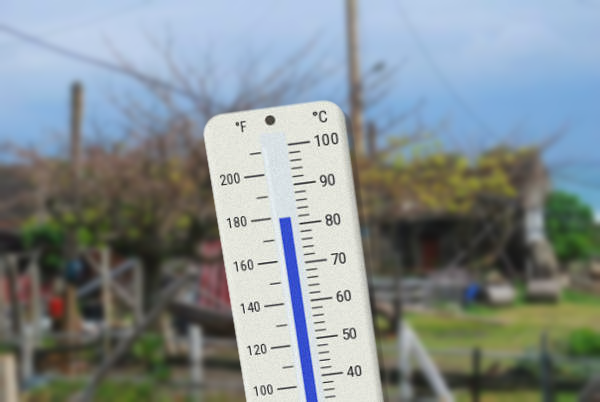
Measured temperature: 82,°C
